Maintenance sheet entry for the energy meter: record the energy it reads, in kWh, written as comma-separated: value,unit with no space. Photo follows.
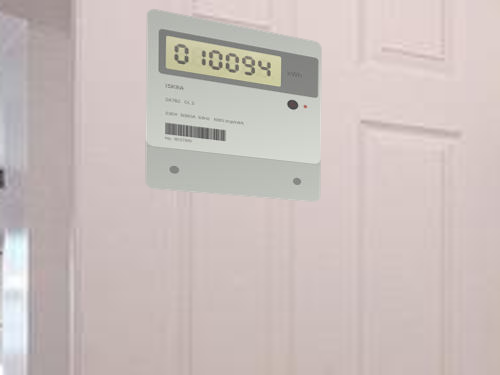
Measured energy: 10094,kWh
